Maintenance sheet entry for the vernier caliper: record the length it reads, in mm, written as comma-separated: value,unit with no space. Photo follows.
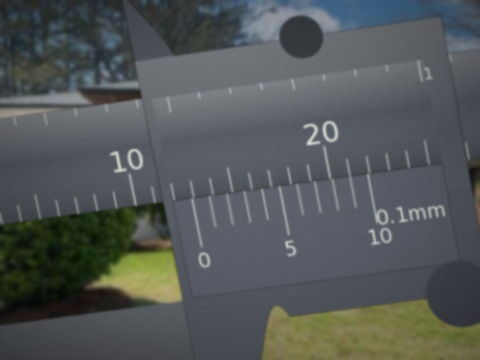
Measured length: 12.9,mm
